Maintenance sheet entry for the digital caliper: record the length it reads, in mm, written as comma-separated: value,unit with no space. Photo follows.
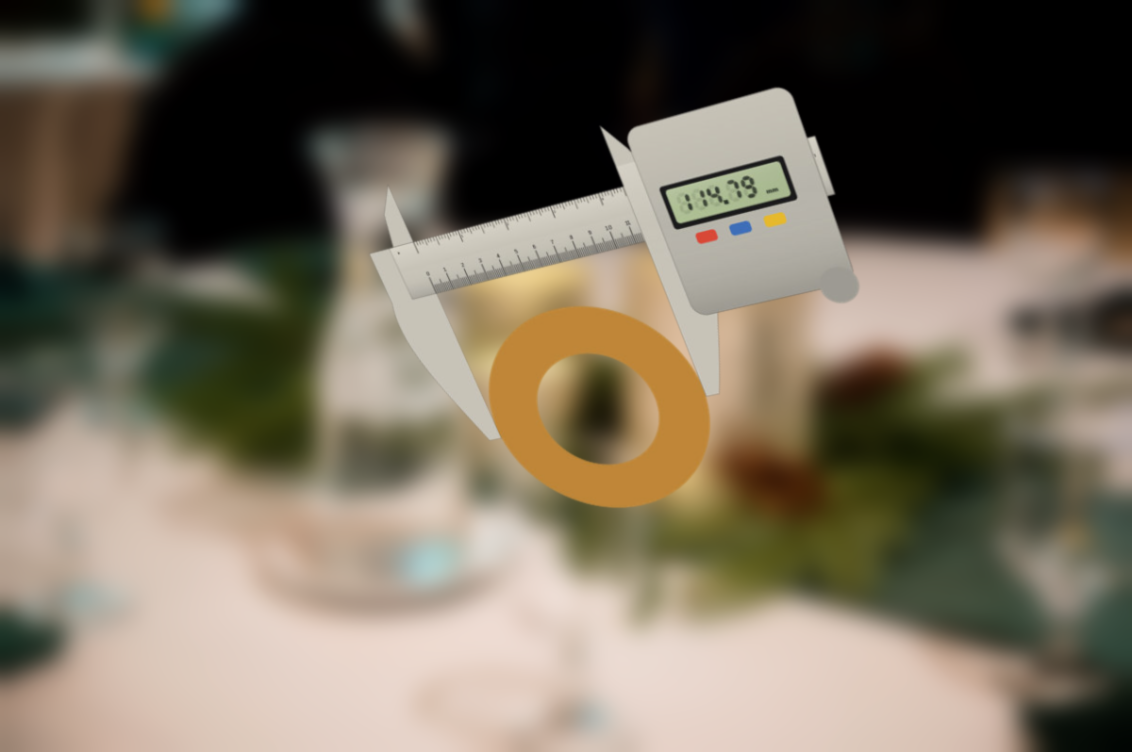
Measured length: 114.79,mm
